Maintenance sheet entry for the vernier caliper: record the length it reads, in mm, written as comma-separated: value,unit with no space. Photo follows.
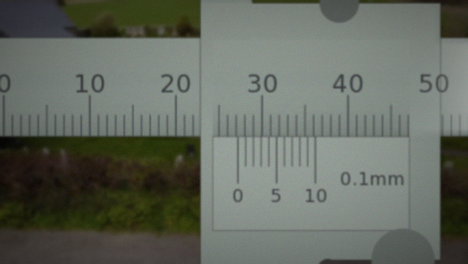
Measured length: 27.2,mm
